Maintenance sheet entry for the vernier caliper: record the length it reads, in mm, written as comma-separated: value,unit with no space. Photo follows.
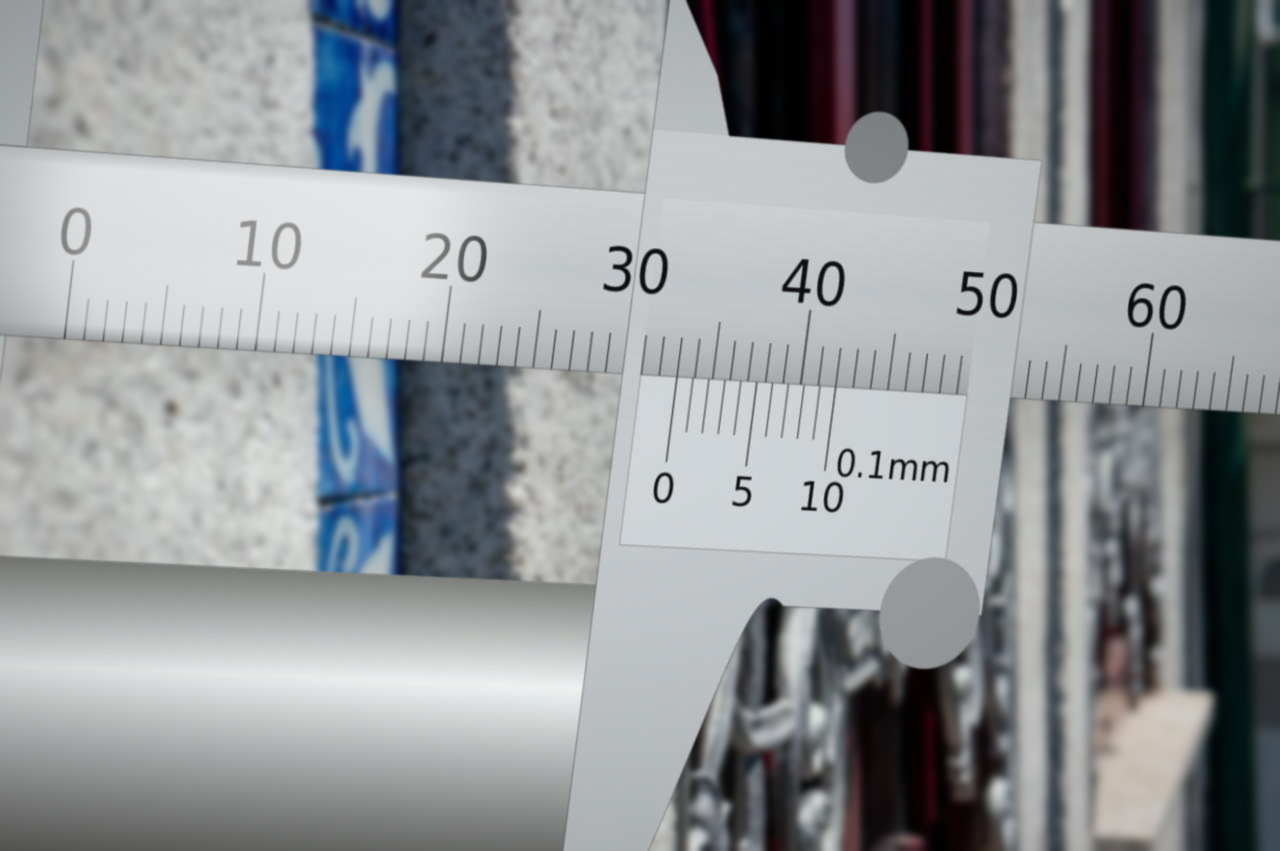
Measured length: 33.0,mm
